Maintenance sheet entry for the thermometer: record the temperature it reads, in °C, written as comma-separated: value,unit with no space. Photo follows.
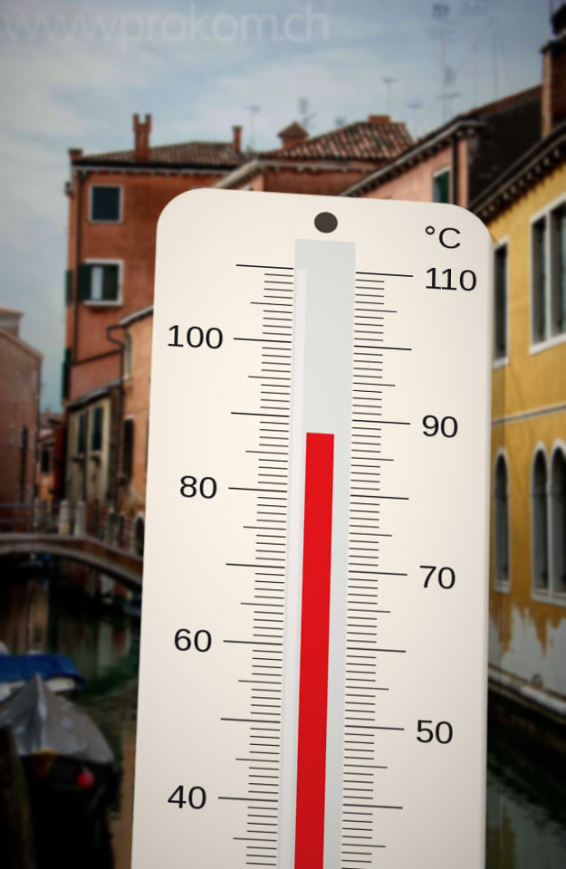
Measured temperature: 88,°C
